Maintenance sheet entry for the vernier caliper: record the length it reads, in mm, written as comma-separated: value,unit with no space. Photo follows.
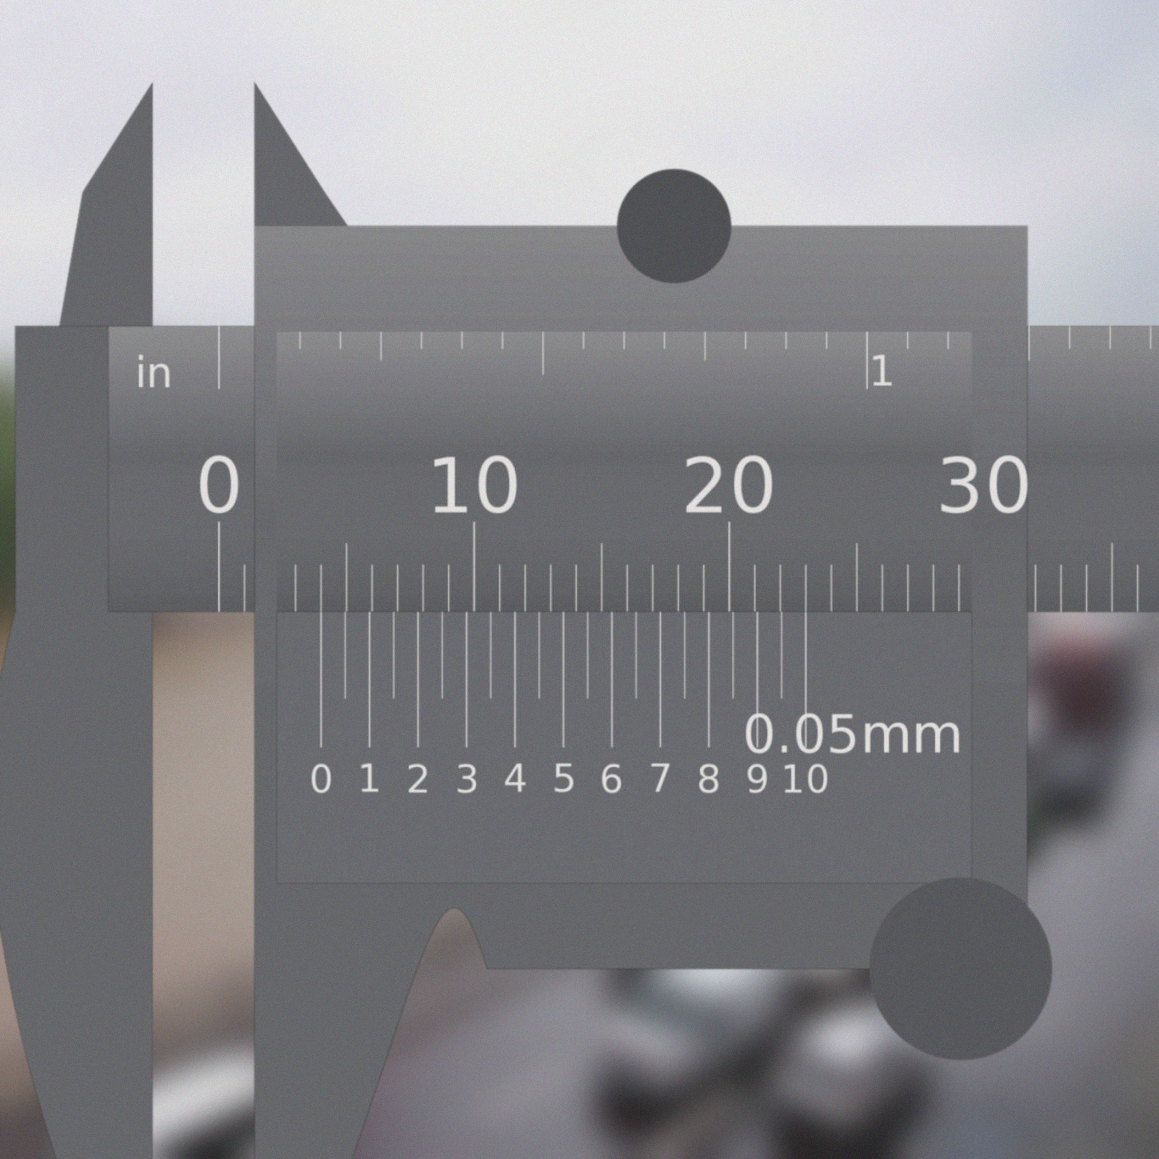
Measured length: 4.00,mm
